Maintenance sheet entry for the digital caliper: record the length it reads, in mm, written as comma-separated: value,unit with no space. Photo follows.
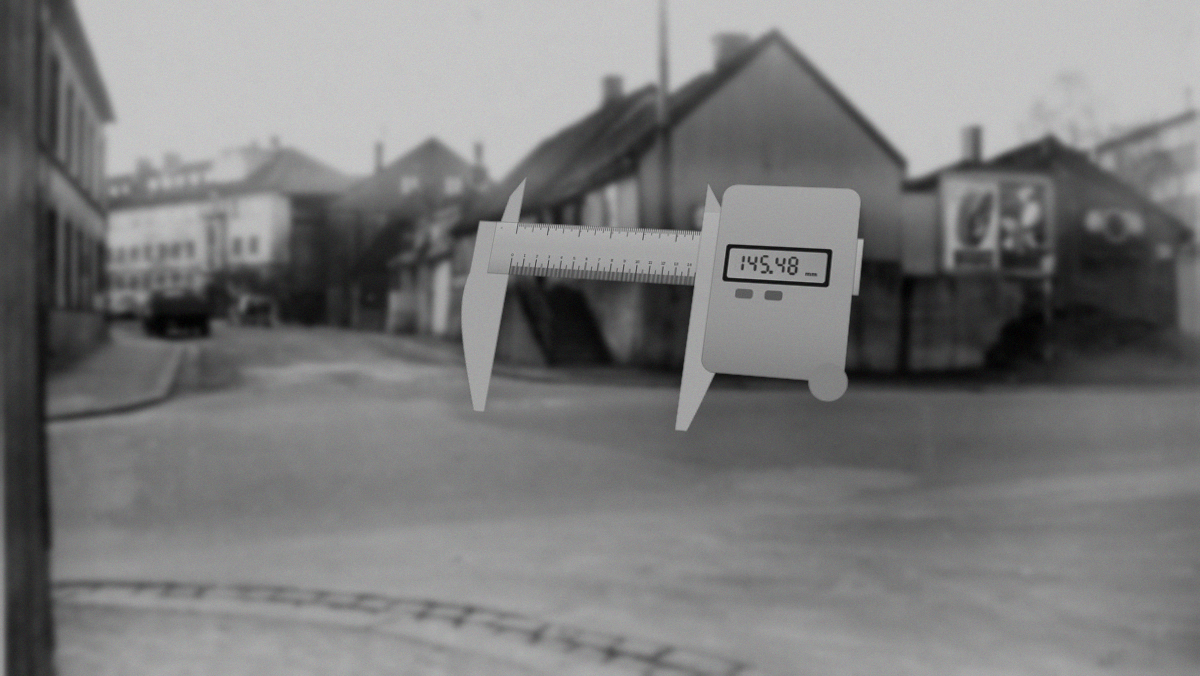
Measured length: 145.48,mm
